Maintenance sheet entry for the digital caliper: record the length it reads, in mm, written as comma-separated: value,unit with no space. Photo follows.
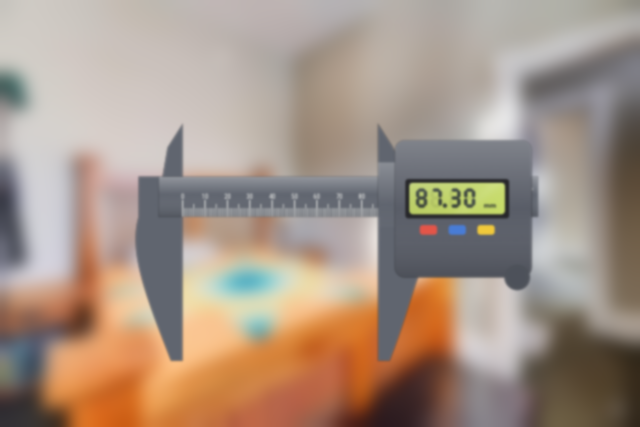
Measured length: 87.30,mm
